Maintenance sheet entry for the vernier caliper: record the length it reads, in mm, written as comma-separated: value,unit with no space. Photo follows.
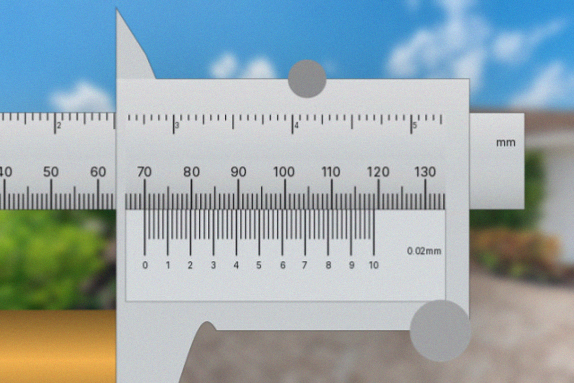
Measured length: 70.0,mm
